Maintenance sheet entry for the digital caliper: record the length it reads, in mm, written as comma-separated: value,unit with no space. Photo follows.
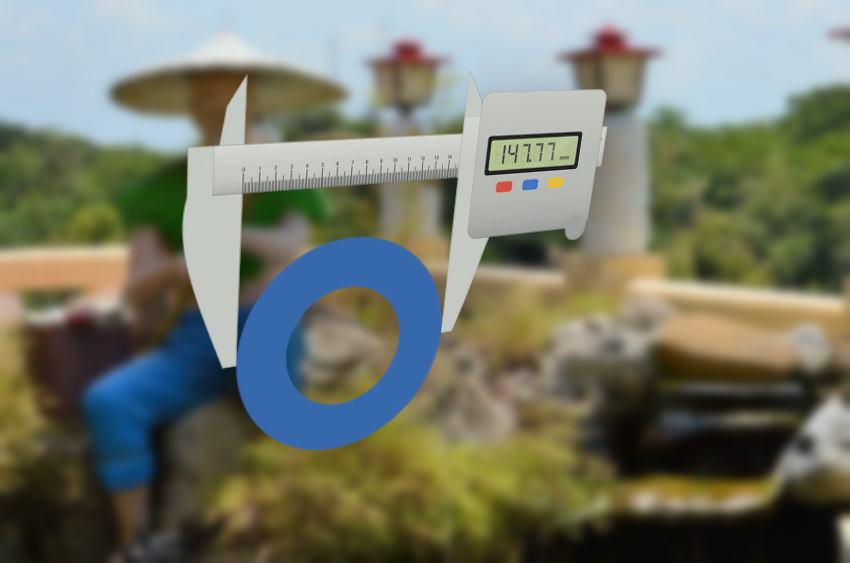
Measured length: 147.77,mm
